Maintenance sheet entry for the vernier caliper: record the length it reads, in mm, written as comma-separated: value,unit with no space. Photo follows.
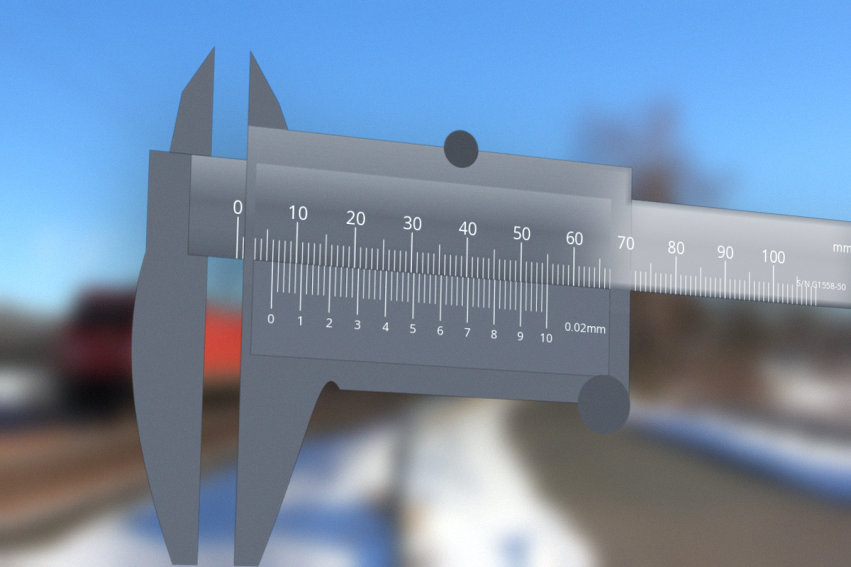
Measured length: 6.0,mm
